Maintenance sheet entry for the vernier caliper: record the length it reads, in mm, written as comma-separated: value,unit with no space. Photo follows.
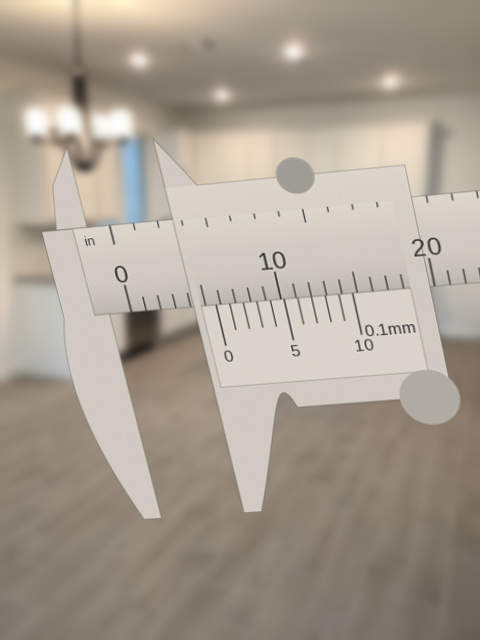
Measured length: 5.7,mm
